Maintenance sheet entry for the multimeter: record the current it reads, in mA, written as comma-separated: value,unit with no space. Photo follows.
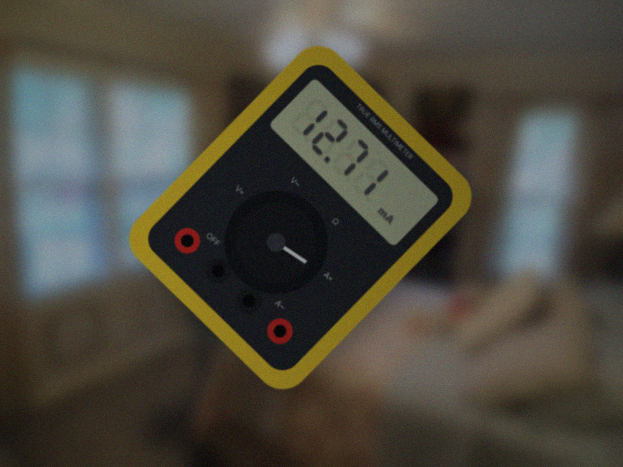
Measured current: 12.71,mA
